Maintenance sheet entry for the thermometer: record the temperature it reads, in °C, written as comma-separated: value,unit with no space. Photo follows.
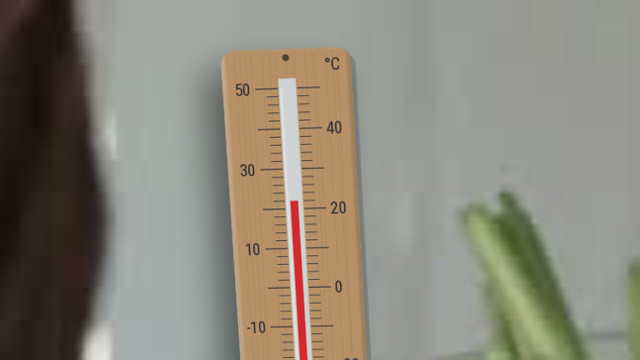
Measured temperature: 22,°C
